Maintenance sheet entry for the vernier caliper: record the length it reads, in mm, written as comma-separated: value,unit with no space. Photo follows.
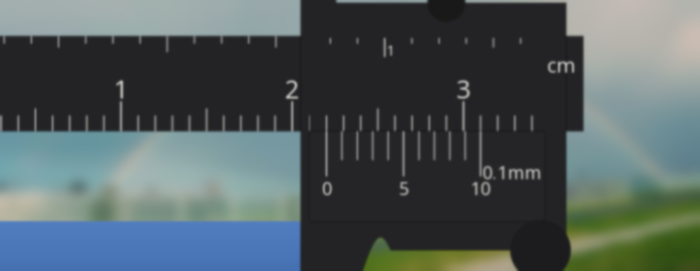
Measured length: 22.0,mm
